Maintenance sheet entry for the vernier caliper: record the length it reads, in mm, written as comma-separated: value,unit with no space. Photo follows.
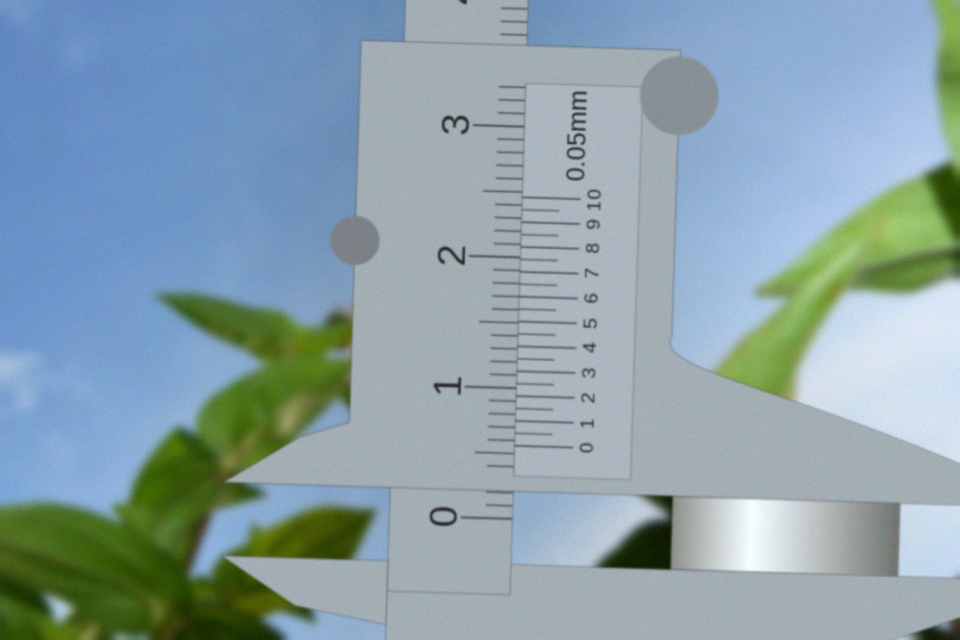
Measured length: 5.6,mm
